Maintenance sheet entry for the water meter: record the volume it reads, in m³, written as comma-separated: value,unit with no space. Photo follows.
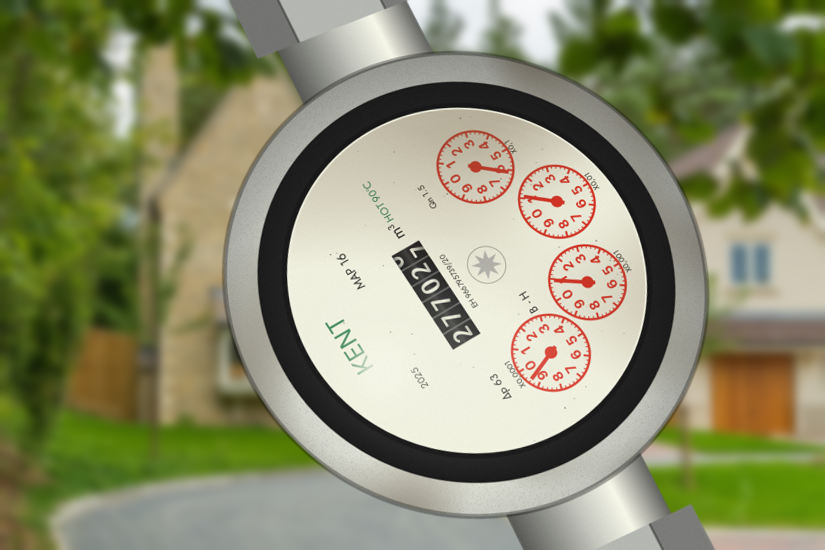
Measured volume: 277026.6109,m³
